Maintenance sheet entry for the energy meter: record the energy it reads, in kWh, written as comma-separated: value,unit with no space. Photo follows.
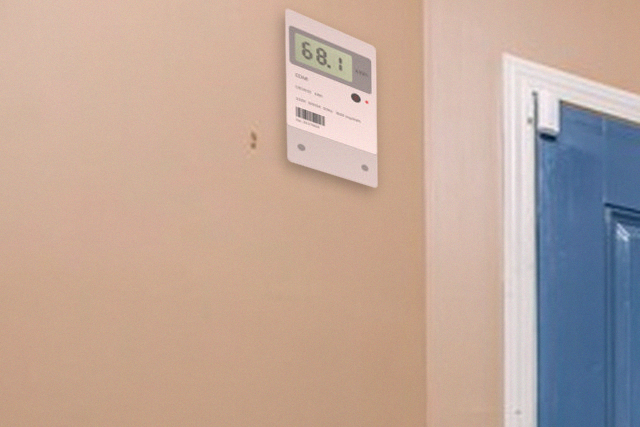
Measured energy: 68.1,kWh
